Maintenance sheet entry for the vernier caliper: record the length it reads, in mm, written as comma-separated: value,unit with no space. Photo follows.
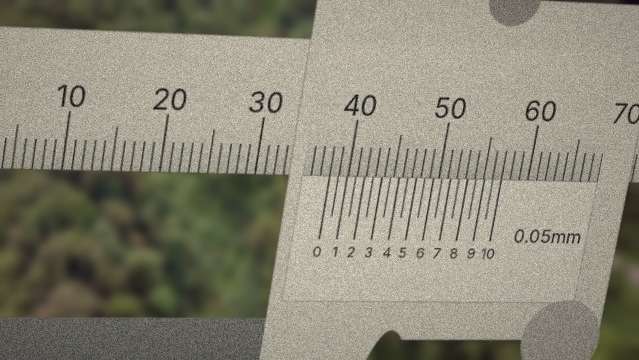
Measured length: 38.0,mm
